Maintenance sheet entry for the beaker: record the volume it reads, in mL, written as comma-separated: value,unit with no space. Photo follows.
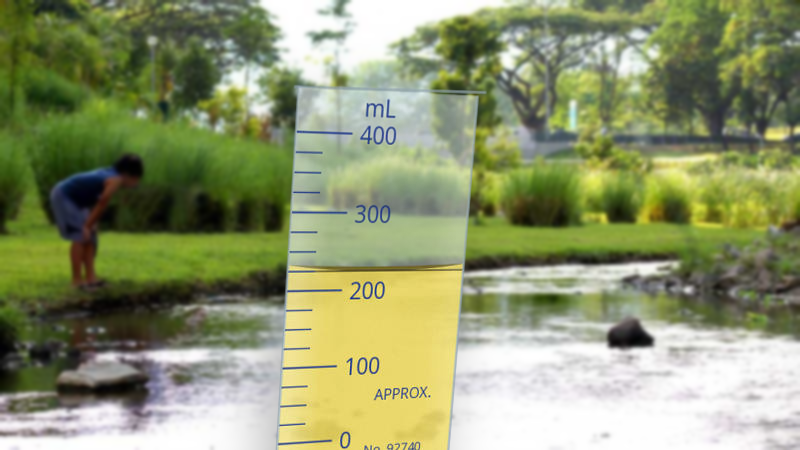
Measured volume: 225,mL
